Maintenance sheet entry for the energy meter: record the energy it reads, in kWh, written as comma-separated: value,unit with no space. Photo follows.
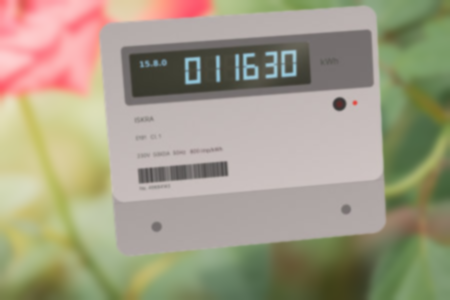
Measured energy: 11630,kWh
